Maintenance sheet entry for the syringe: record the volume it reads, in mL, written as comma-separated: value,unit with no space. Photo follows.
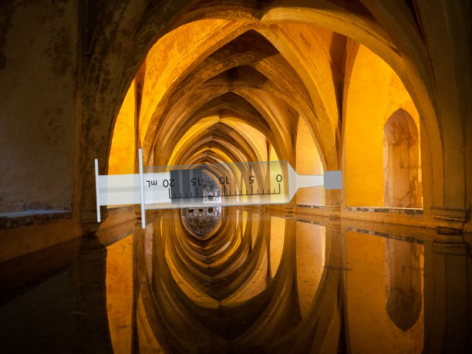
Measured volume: 14,mL
